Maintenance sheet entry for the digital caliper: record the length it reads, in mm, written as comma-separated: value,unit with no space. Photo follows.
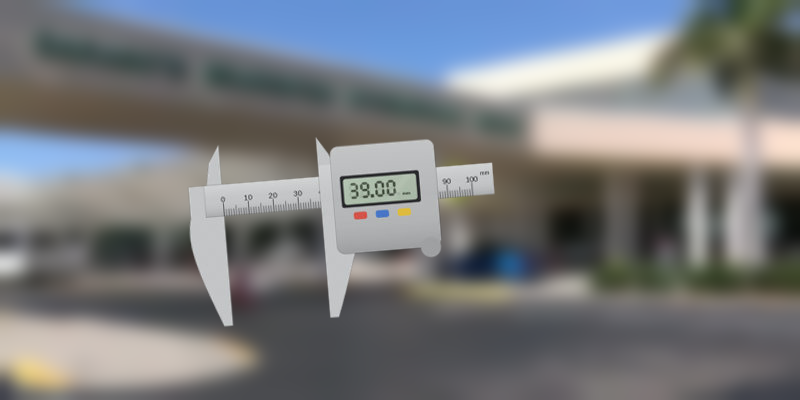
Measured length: 39.00,mm
